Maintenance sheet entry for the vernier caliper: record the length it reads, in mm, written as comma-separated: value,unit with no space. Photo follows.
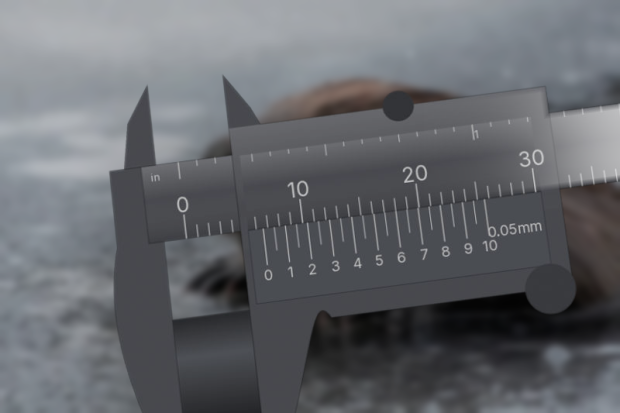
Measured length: 6.6,mm
